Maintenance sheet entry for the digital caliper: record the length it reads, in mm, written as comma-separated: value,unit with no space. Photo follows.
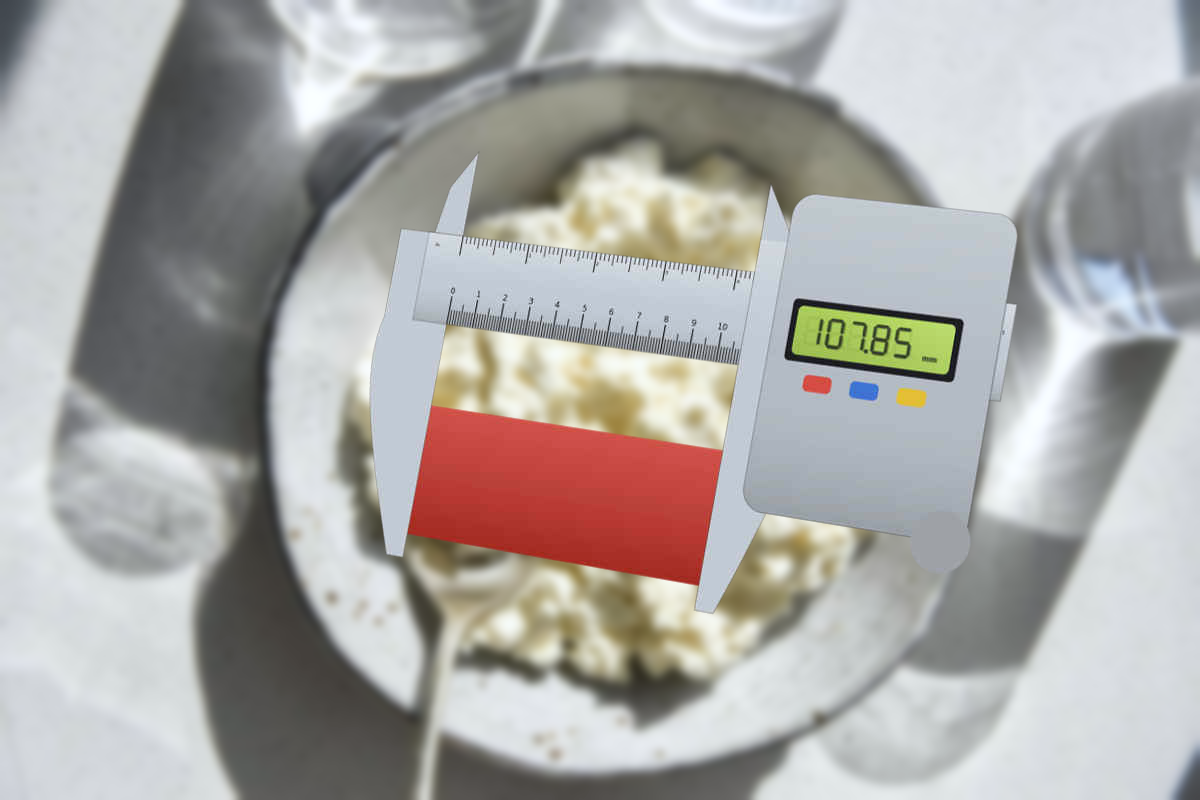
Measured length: 107.85,mm
